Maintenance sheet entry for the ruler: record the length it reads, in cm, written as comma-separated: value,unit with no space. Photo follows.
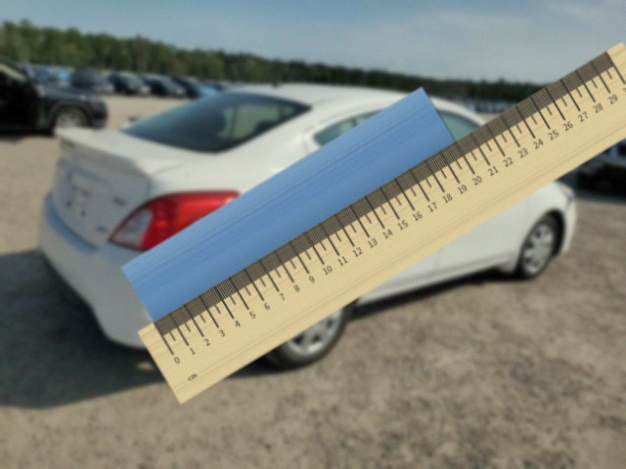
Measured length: 20,cm
